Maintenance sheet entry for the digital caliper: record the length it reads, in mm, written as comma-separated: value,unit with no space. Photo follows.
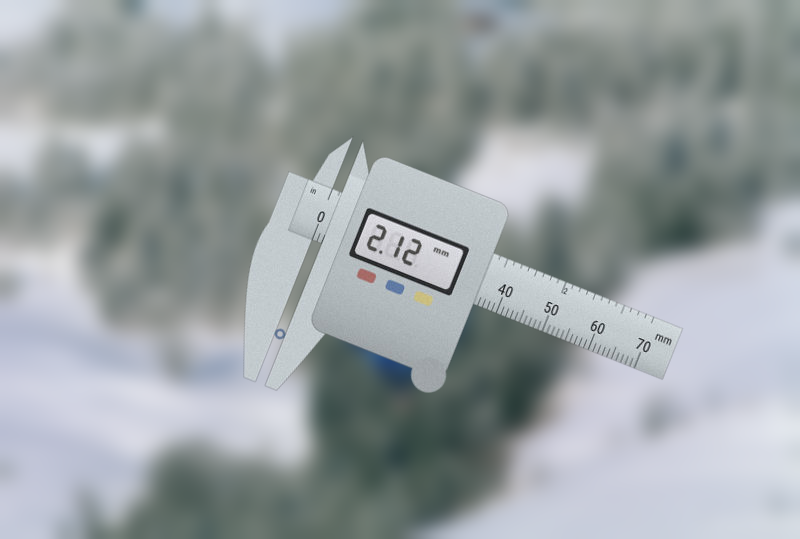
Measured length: 2.12,mm
